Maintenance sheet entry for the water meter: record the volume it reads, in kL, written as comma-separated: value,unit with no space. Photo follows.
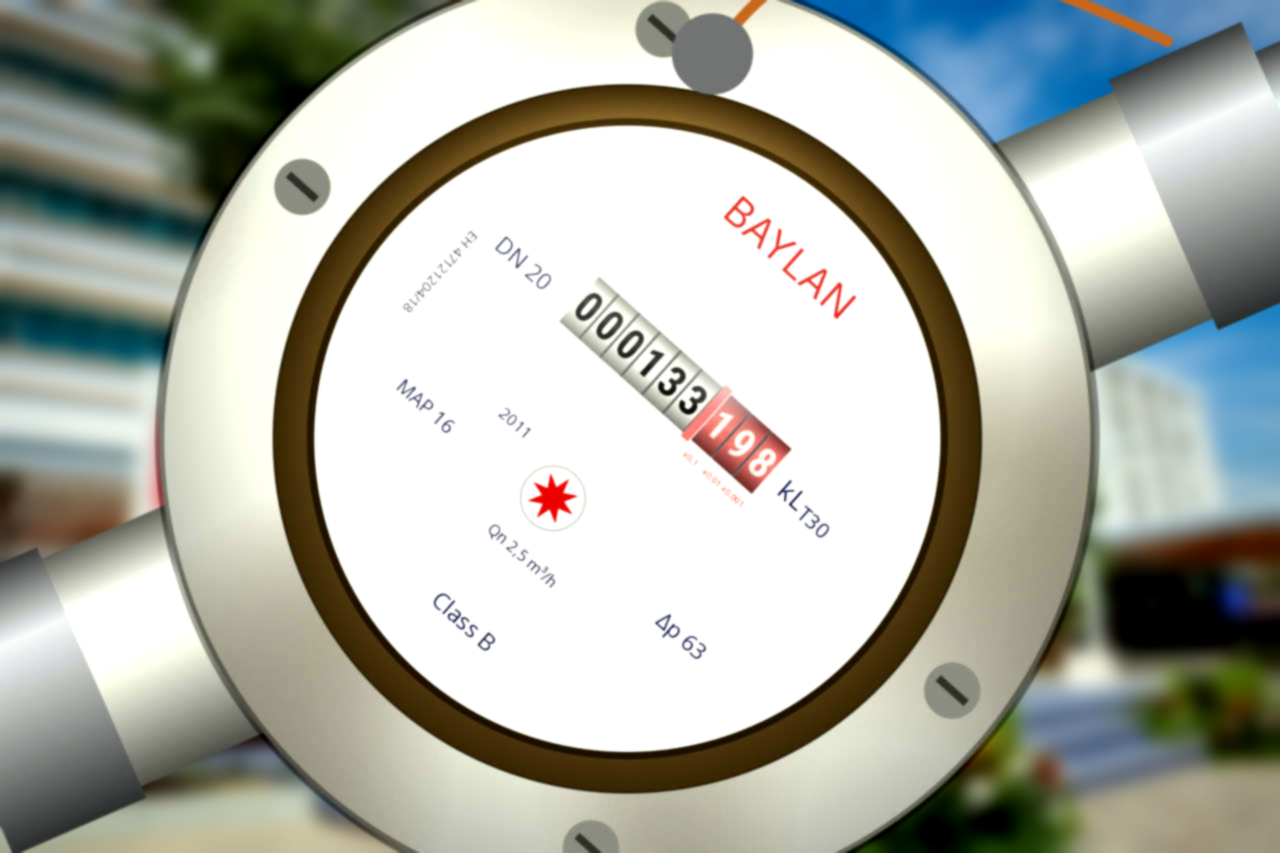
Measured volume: 133.198,kL
